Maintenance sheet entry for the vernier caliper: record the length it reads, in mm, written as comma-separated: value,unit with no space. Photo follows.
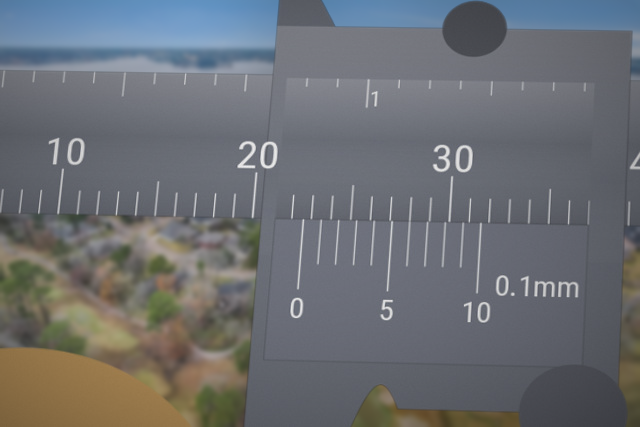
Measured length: 22.6,mm
